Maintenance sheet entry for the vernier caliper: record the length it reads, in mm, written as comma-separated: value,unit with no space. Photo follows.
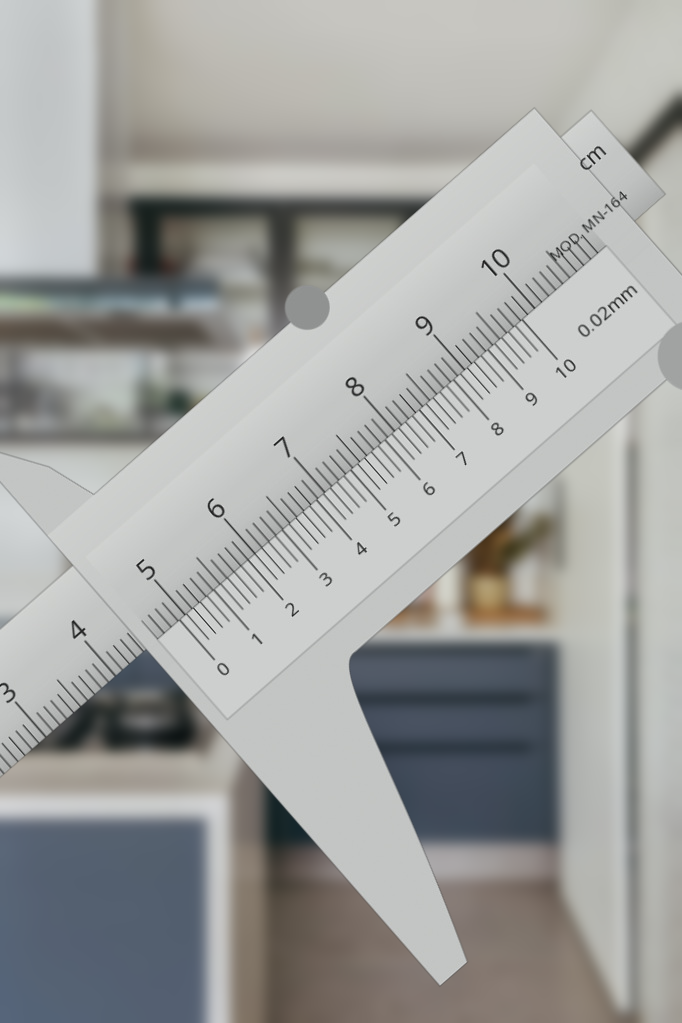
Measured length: 49.2,mm
